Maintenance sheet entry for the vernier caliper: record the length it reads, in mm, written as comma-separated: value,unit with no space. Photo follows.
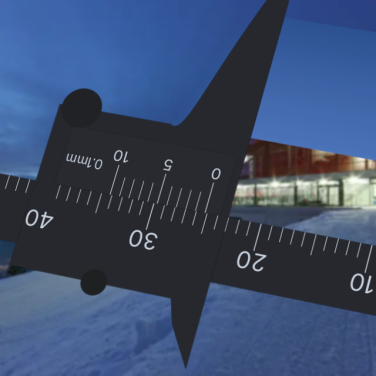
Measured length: 25.2,mm
